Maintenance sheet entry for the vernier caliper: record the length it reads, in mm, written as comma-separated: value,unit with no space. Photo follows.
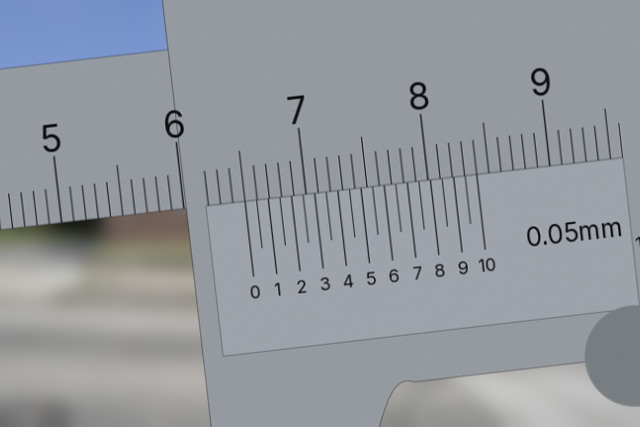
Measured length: 65.0,mm
